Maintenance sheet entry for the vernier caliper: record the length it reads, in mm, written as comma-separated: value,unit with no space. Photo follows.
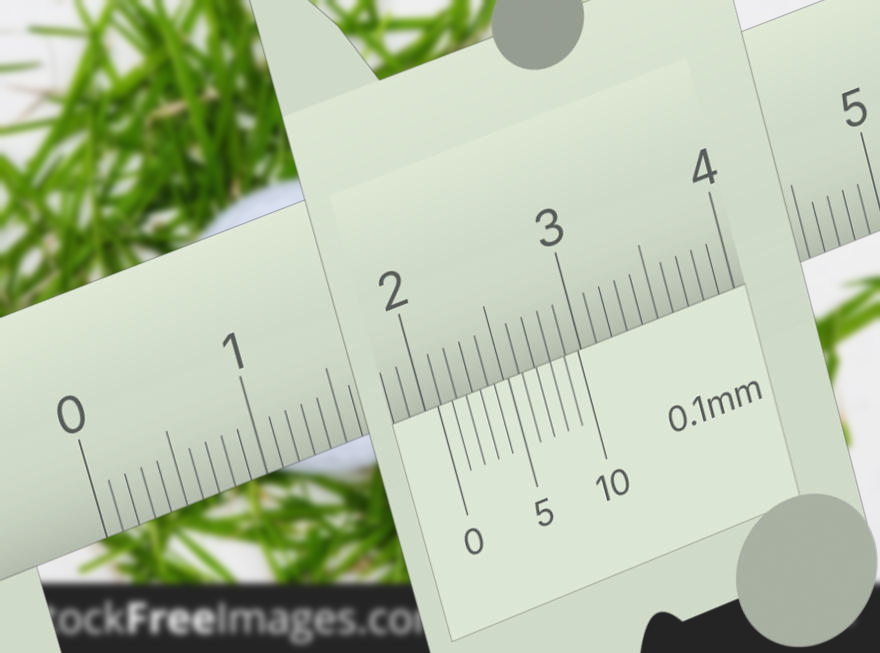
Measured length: 20.8,mm
